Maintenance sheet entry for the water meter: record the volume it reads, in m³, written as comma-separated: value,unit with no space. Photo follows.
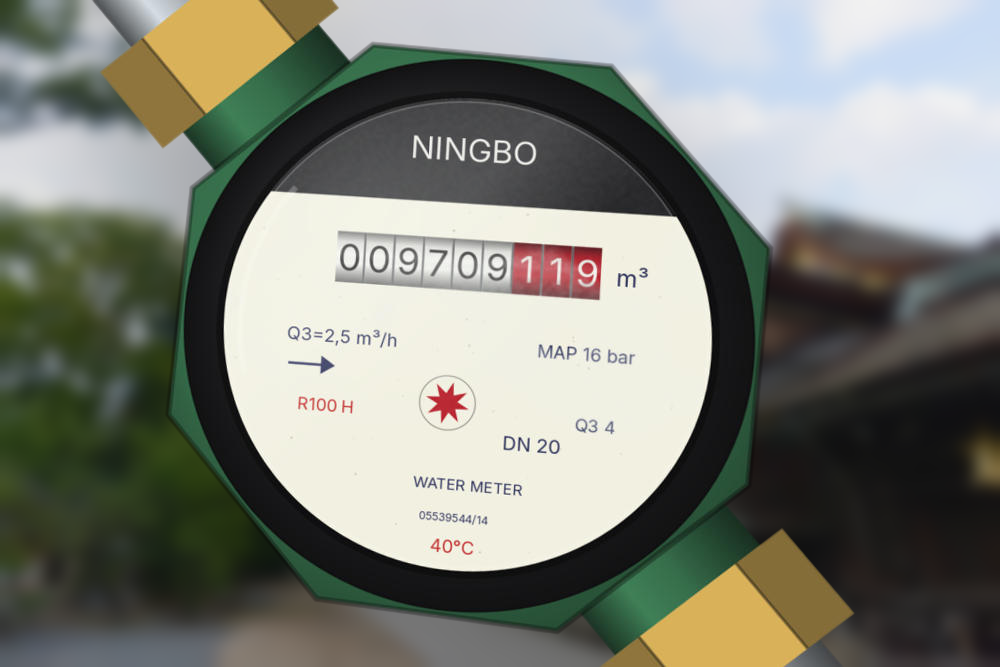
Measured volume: 9709.119,m³
